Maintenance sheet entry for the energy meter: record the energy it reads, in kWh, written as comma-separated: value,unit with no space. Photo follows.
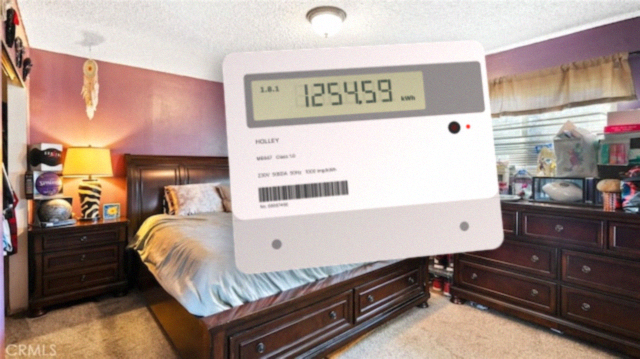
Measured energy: 1254.59,kWh
